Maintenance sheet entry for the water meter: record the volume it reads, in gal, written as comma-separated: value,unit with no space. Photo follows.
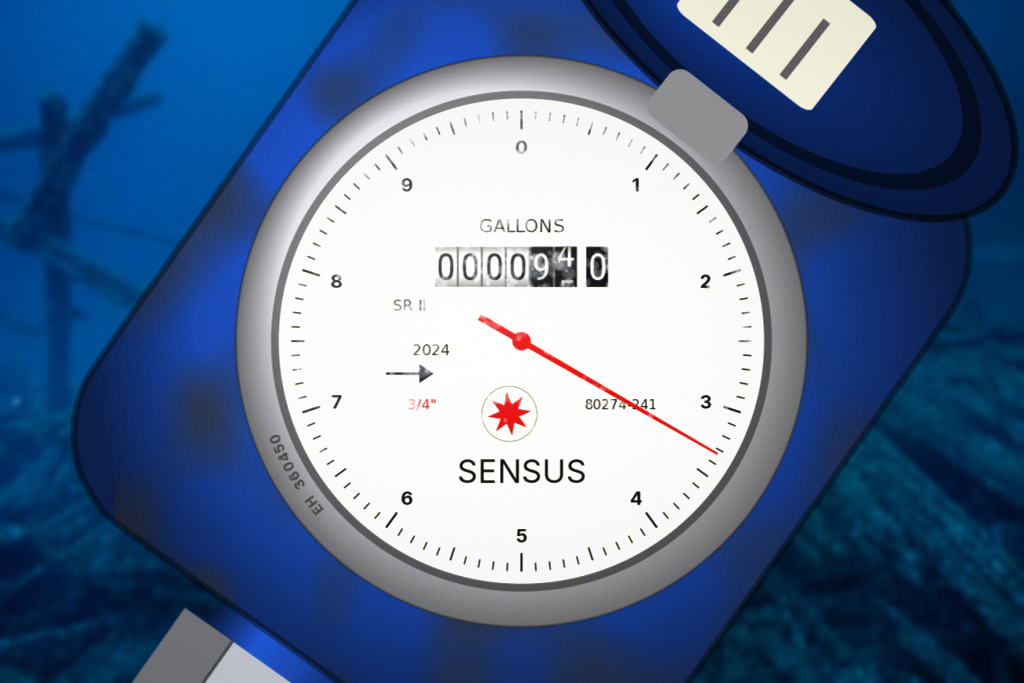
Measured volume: 943.3,gal
